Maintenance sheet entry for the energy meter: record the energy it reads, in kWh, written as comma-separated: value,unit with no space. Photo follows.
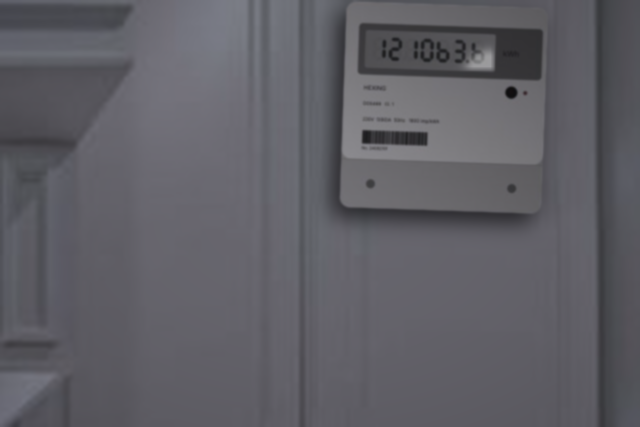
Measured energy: 121063.6,kWh
